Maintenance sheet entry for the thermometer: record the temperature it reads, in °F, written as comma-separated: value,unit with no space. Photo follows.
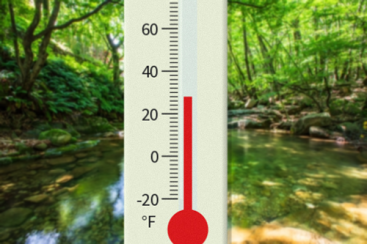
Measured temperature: 28,°F
